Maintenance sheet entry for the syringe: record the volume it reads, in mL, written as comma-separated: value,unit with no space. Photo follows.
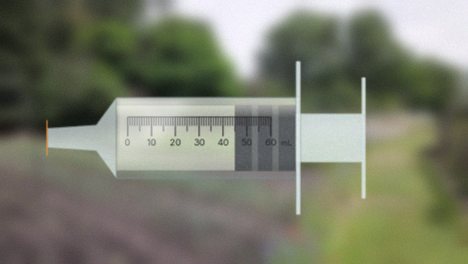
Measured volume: 45,mL
